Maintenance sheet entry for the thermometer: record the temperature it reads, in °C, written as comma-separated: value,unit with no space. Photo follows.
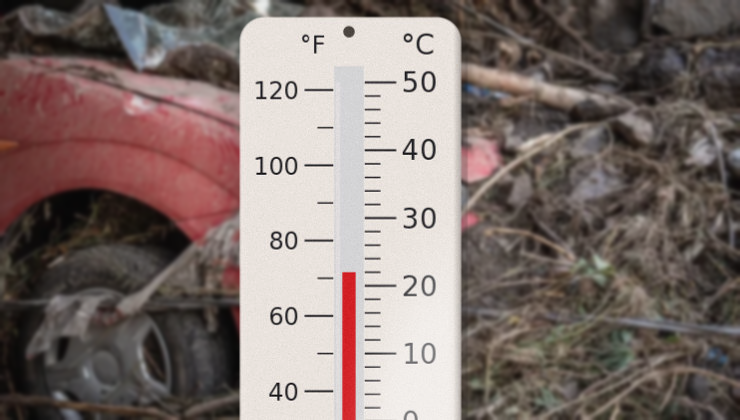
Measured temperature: 22,°C
